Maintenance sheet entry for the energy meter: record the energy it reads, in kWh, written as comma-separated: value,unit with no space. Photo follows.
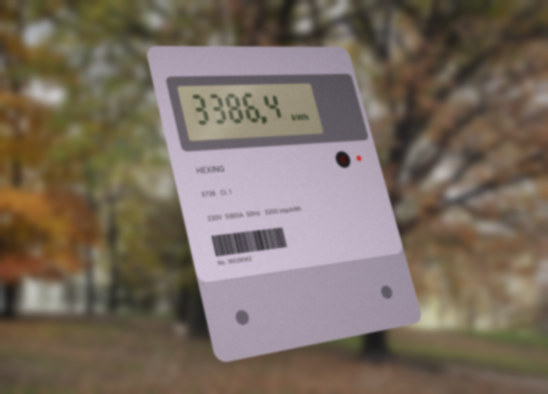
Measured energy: 3386.4,kWh
